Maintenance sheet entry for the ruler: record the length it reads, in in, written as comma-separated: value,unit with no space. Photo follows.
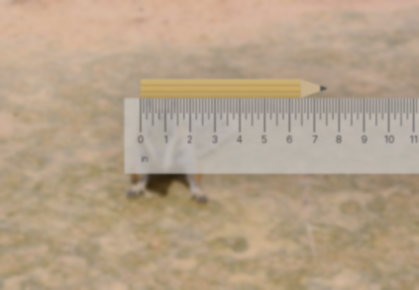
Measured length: 7.5,in
